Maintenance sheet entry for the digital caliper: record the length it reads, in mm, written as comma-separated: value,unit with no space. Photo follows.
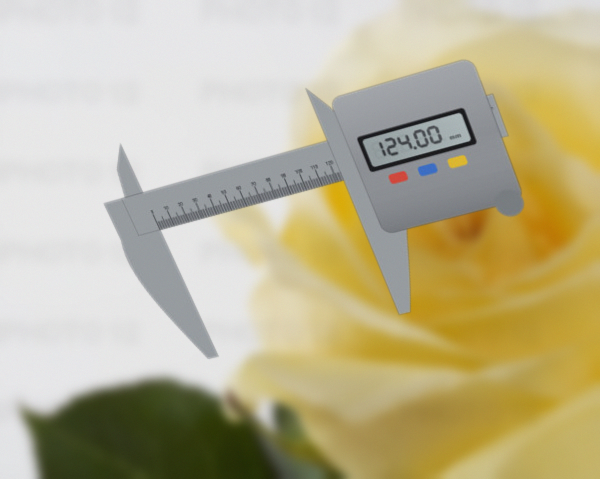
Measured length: 124.00,mm
